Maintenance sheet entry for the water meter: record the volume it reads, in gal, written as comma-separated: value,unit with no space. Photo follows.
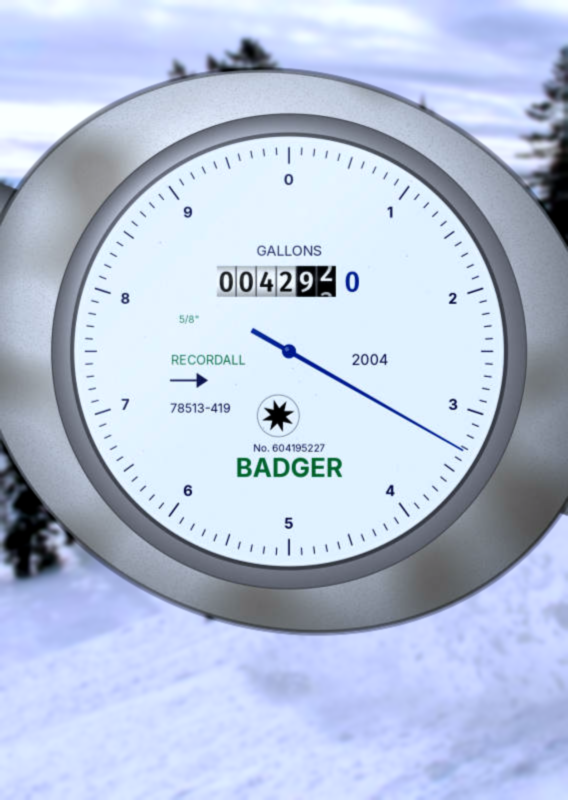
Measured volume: 42923.3,gal
